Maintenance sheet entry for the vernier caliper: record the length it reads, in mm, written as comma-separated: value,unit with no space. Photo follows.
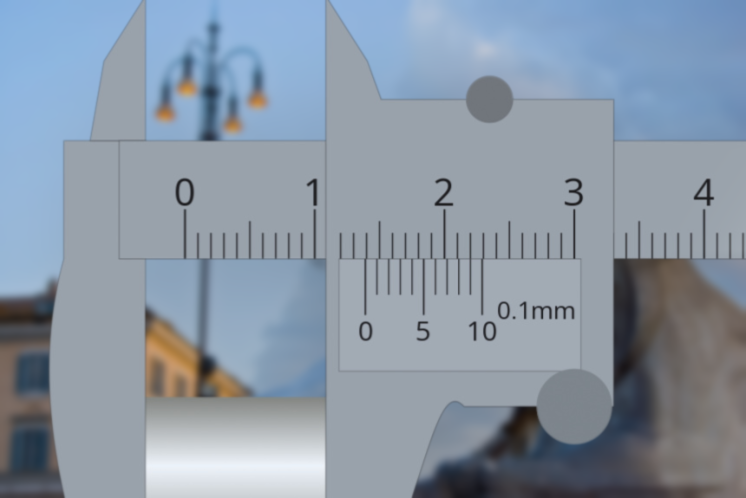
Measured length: 13.9,mm
